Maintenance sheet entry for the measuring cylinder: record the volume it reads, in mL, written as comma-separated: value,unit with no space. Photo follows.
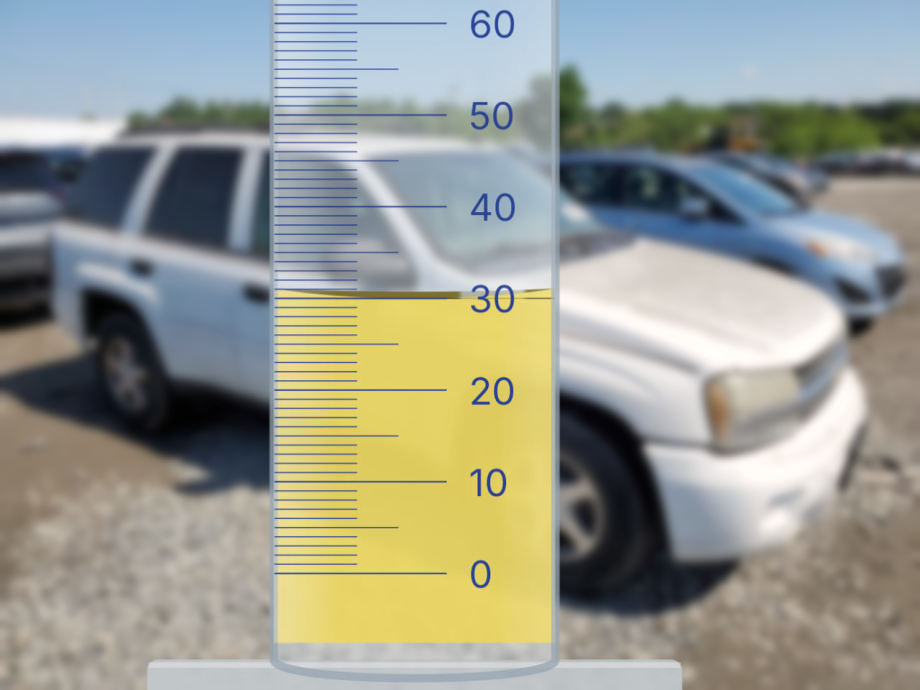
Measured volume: 30,mL
